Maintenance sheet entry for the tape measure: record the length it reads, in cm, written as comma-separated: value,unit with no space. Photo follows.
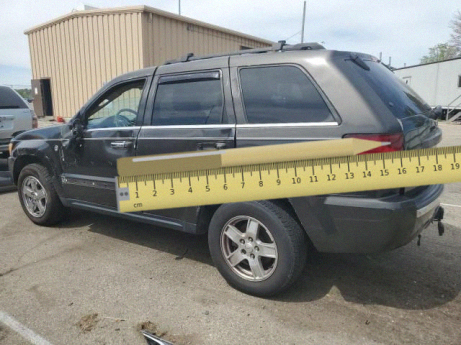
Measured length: 15.5,cm
